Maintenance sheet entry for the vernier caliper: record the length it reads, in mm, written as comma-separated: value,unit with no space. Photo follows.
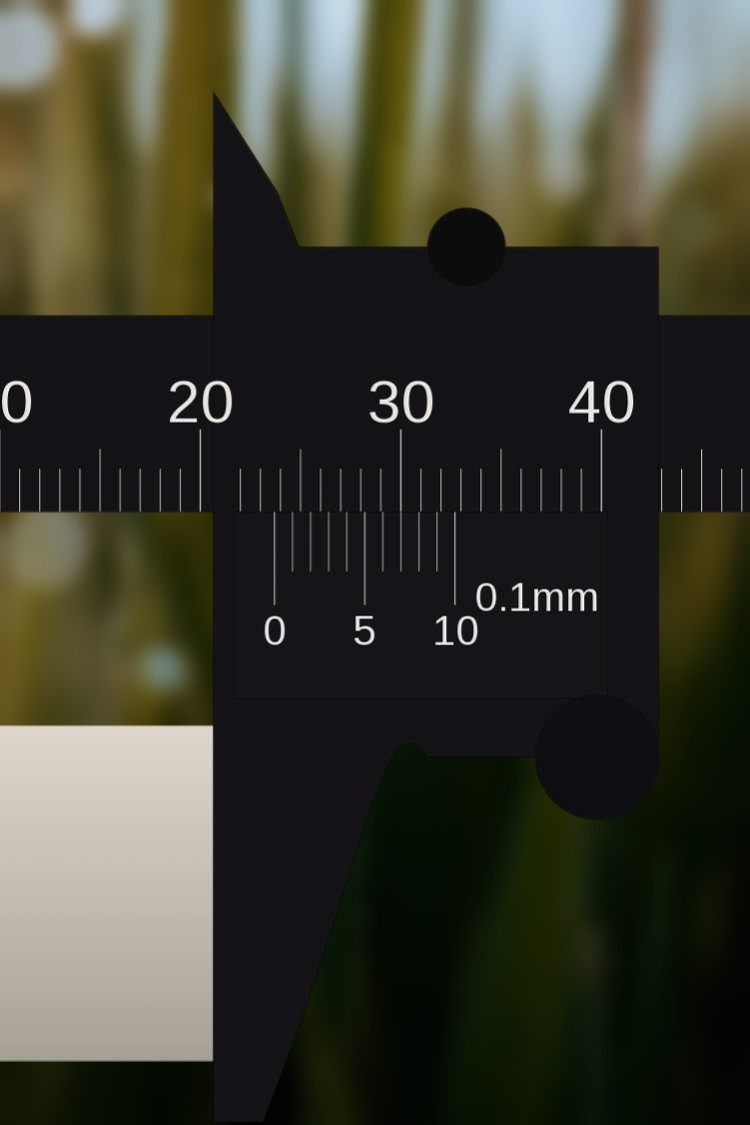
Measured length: 23.7,mm
